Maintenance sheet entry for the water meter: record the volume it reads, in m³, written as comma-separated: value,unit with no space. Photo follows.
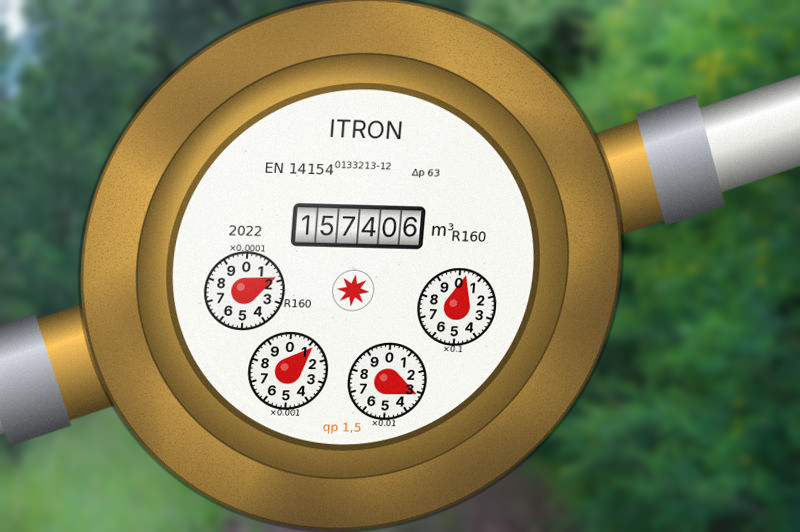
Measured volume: 157406.0311,m³
